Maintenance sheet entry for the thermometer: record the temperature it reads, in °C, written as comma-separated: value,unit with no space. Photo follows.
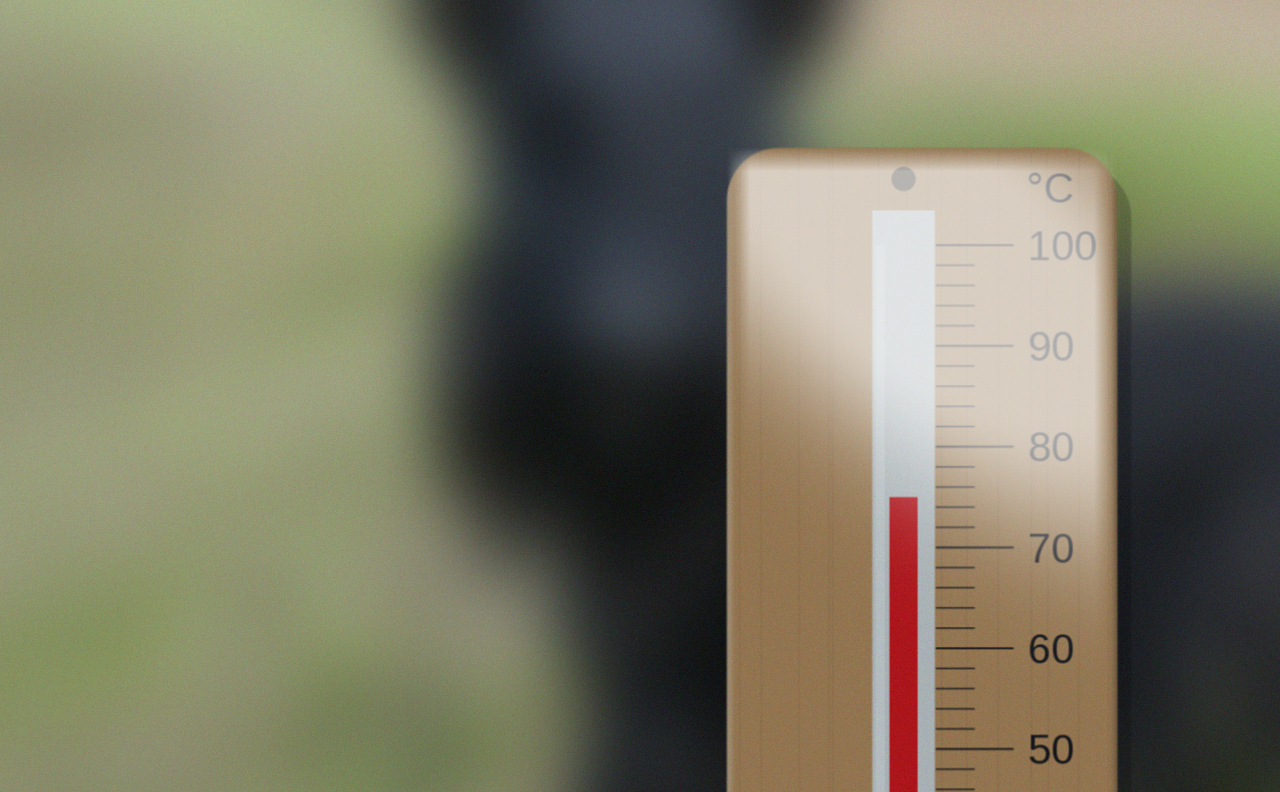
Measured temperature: 75,°C
